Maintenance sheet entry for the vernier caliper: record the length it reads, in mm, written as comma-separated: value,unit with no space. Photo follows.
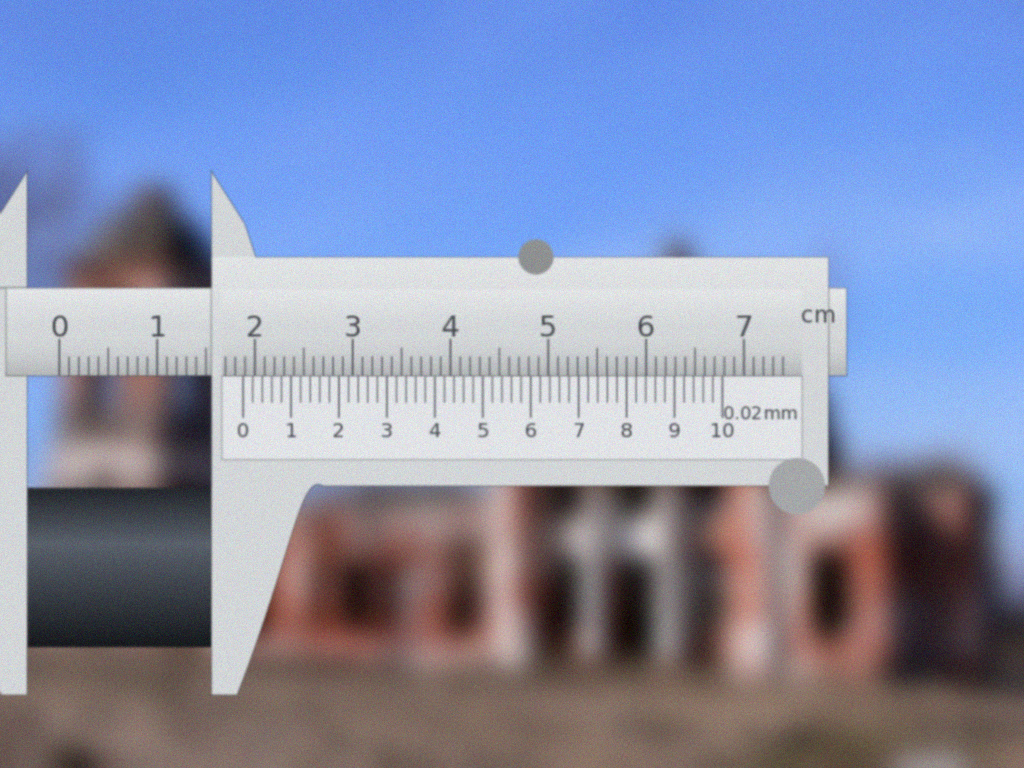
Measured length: 18.8,mm
